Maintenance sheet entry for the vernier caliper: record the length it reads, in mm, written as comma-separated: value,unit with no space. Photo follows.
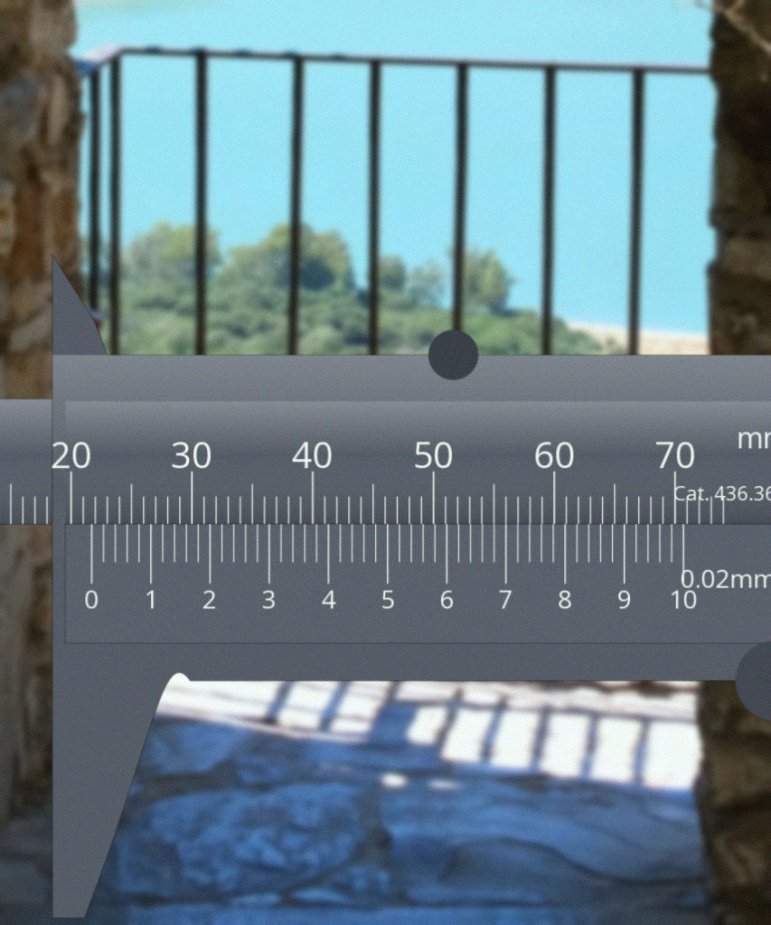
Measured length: 21.7,mm
